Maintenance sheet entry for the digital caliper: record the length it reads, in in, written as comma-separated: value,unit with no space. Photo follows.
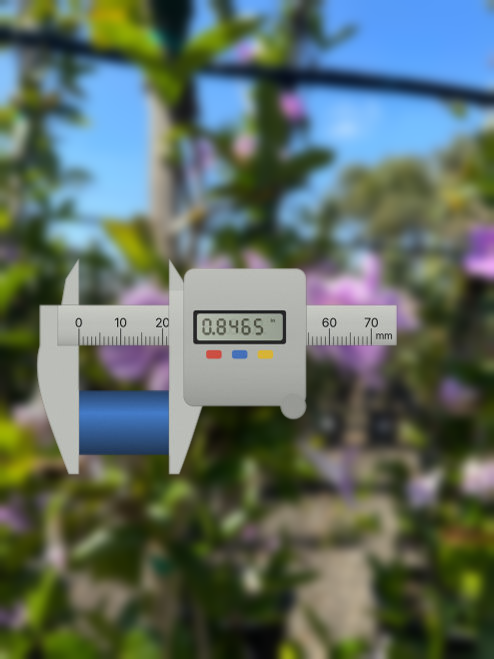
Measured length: 0.8465,in
